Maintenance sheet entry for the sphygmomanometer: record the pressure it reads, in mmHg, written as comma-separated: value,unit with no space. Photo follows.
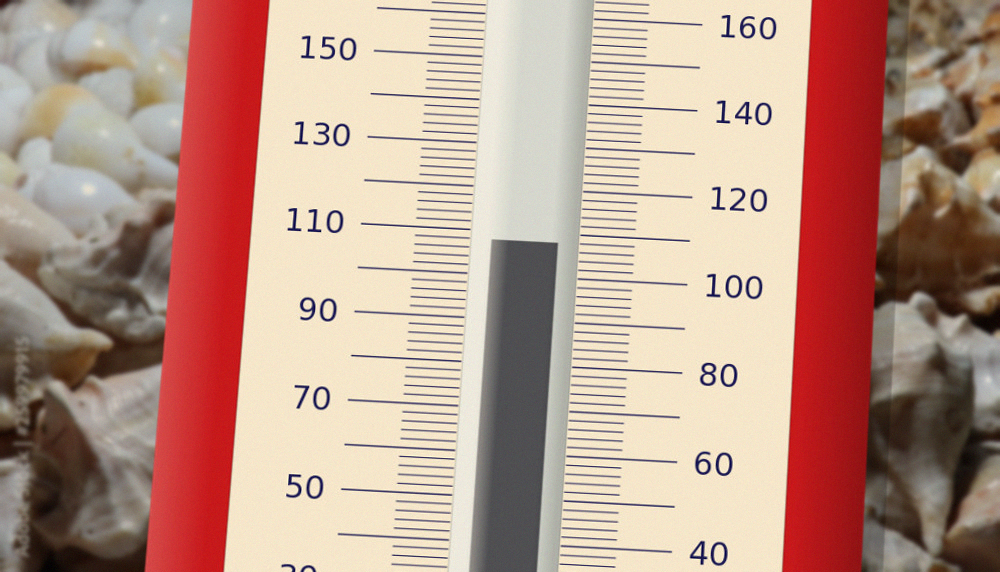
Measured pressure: 108,mmHg
